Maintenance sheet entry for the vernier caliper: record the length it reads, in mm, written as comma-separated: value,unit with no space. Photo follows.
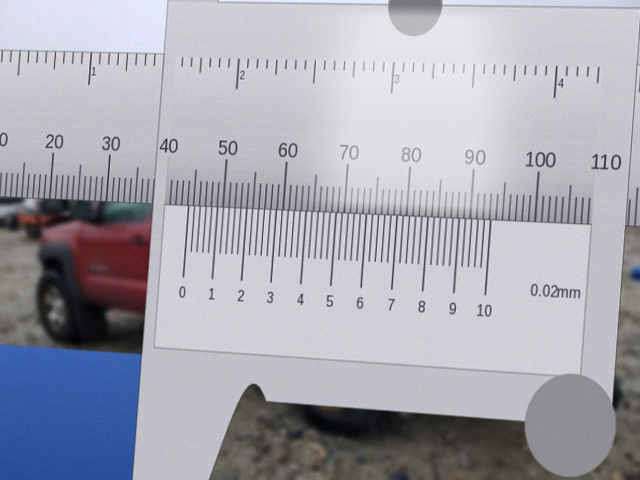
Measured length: 44.2,mm
